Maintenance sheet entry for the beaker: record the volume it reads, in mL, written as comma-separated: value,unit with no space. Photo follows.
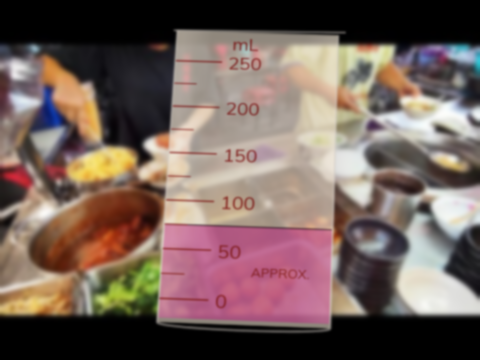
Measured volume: 75,mL
